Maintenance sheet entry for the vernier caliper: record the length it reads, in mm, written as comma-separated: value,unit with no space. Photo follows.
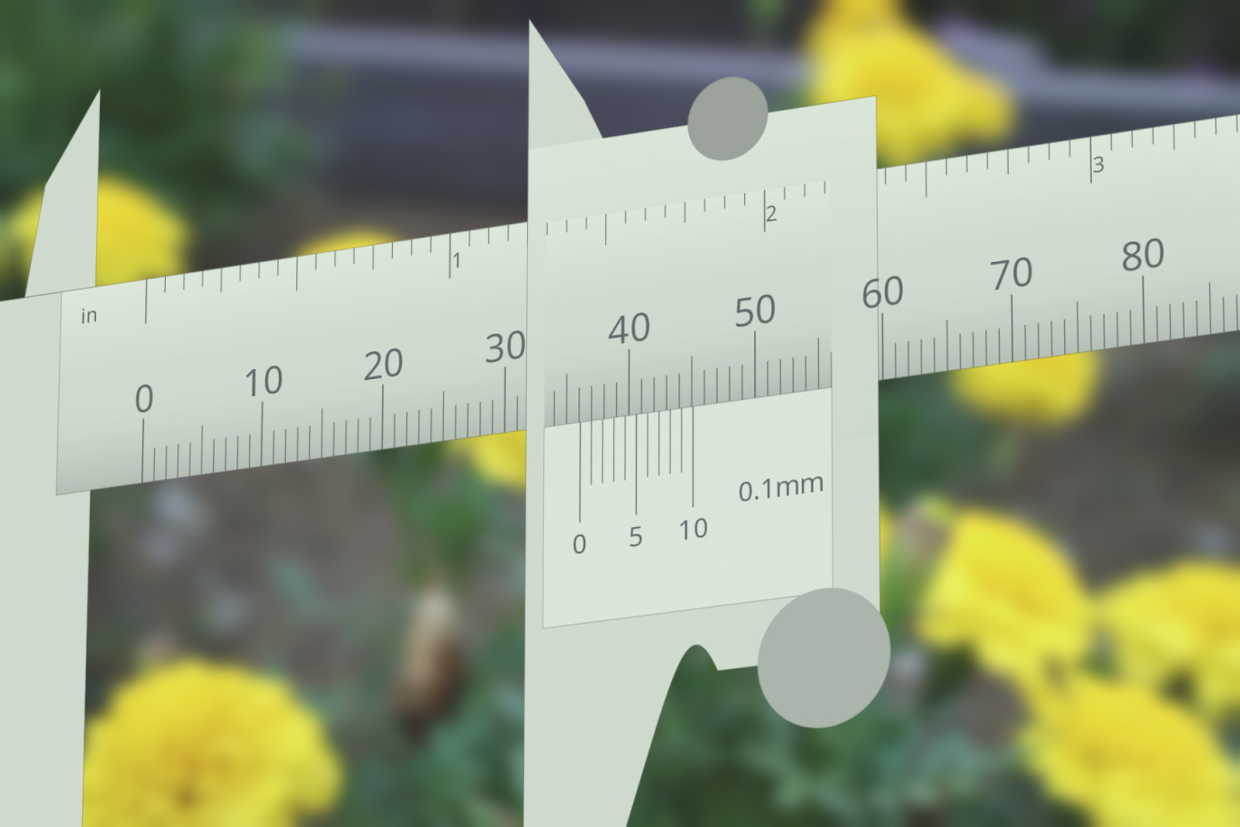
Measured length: 36.1,mm
